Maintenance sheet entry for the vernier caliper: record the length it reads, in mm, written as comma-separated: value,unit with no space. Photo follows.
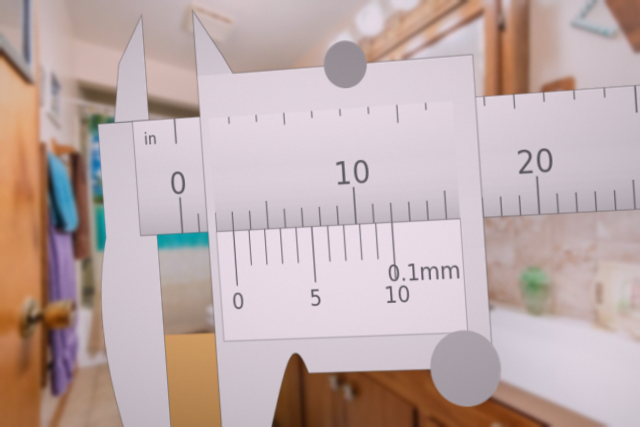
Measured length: 3.0,mm
